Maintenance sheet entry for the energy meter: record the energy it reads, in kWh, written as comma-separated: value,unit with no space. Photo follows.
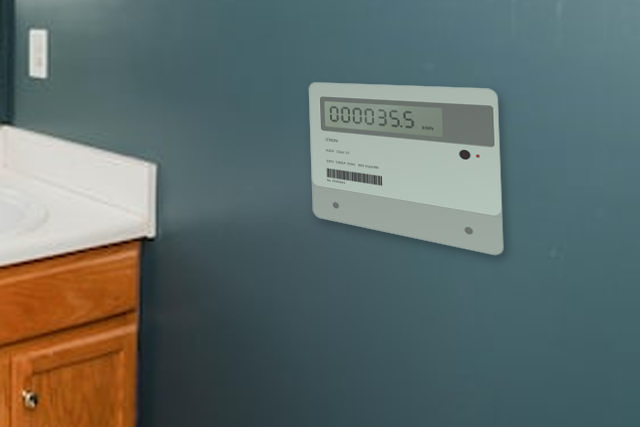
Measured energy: 35.5,kWh
